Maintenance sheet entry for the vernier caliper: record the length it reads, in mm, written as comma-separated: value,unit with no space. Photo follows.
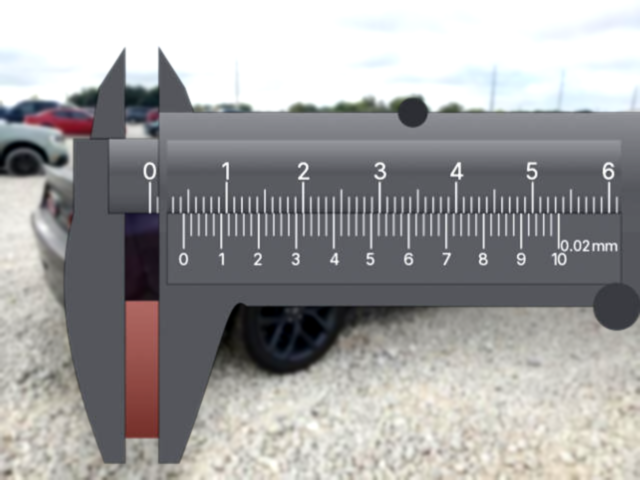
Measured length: 4.4,mm
